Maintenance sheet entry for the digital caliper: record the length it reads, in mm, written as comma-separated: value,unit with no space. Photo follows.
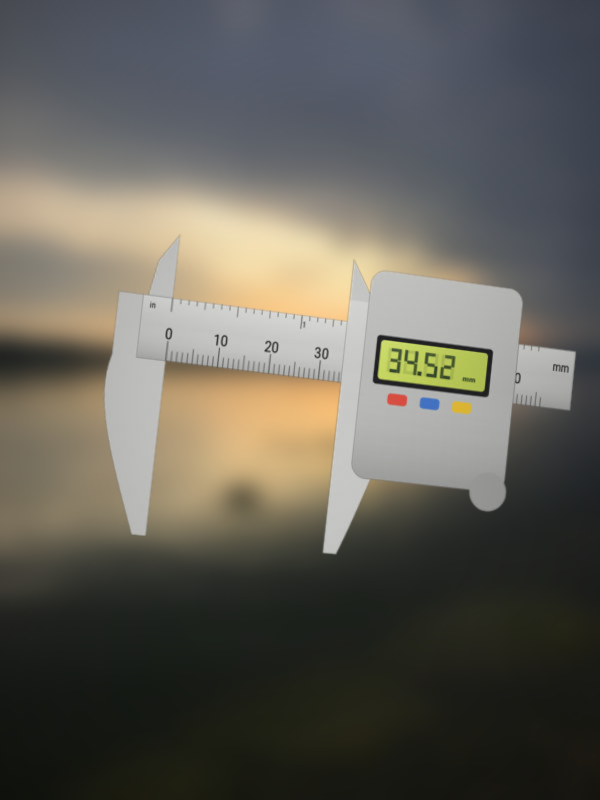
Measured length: 34.52,mm
